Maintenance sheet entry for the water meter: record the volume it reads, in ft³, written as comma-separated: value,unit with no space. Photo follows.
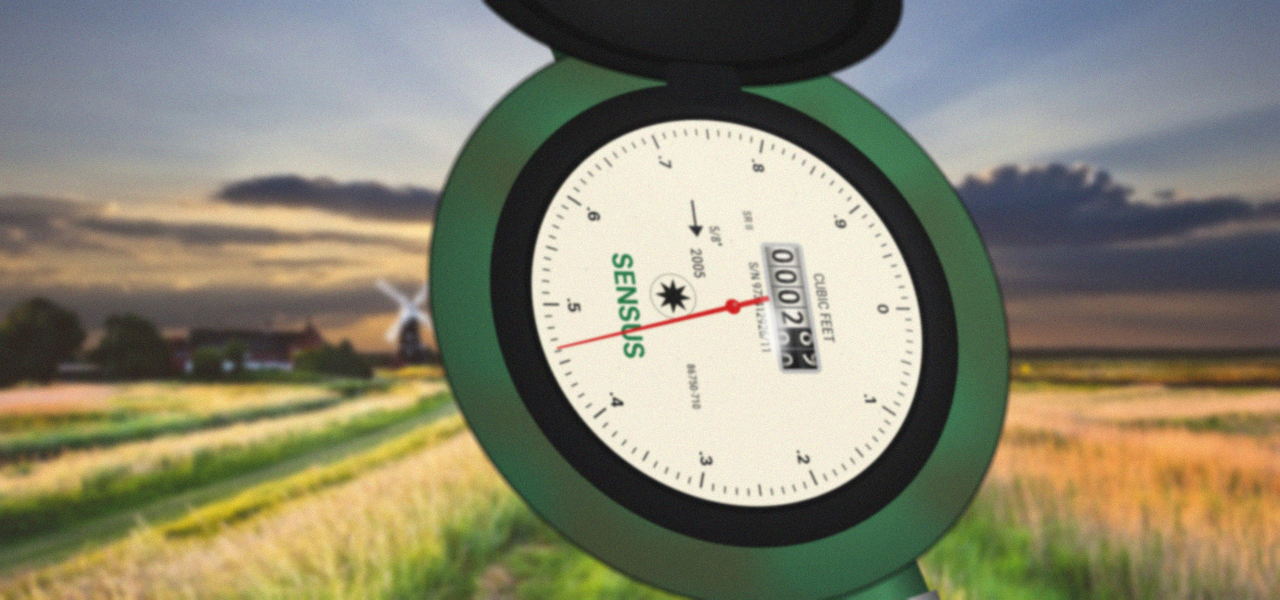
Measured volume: 289.46,ft³
